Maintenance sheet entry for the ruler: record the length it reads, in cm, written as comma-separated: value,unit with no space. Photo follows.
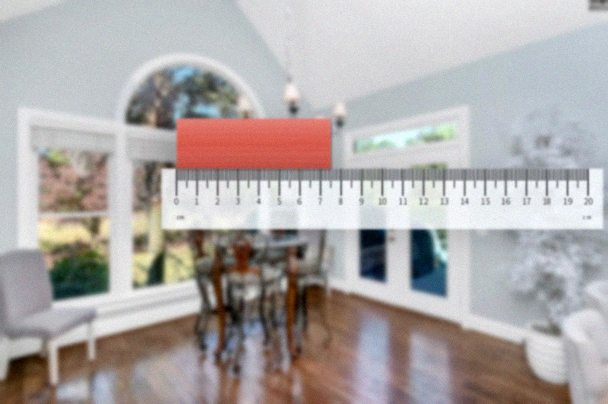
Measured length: 7.5,cm
